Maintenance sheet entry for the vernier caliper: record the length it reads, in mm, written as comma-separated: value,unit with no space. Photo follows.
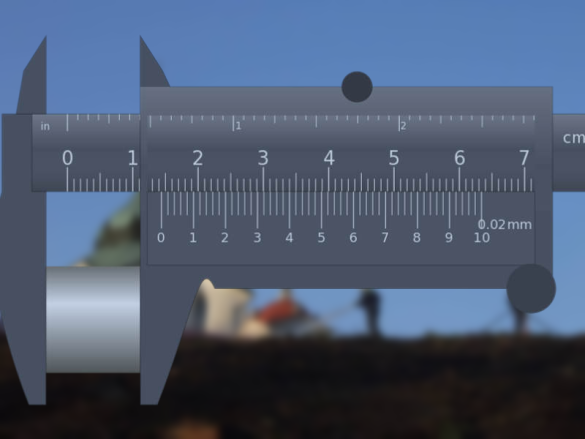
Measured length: 14.4,mm
